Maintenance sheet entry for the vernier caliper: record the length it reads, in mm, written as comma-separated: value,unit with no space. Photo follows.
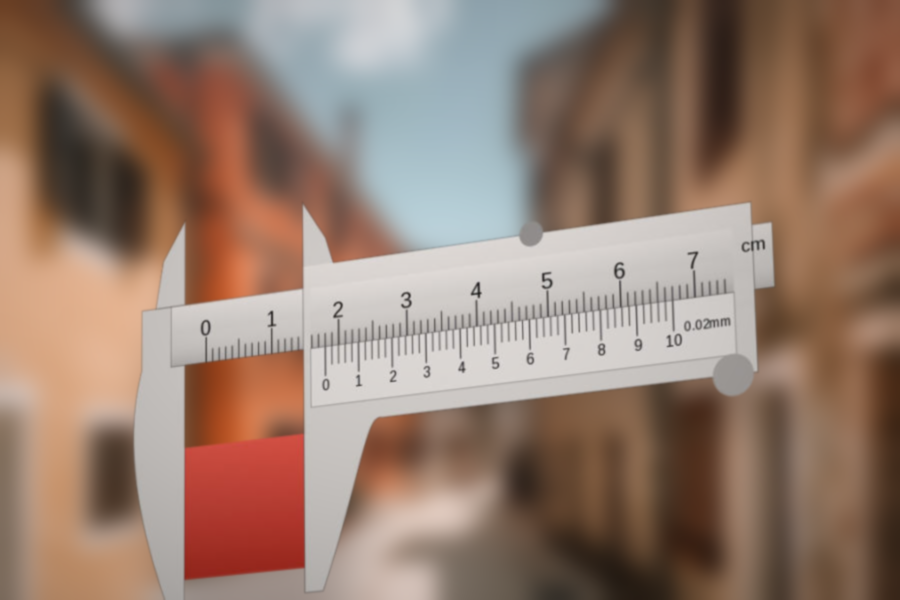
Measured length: 18.0,mm
